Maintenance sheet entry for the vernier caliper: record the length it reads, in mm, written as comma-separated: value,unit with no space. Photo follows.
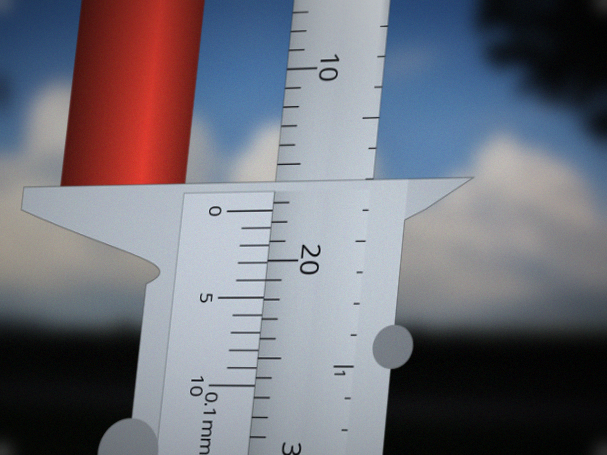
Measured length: 17.4,mm
